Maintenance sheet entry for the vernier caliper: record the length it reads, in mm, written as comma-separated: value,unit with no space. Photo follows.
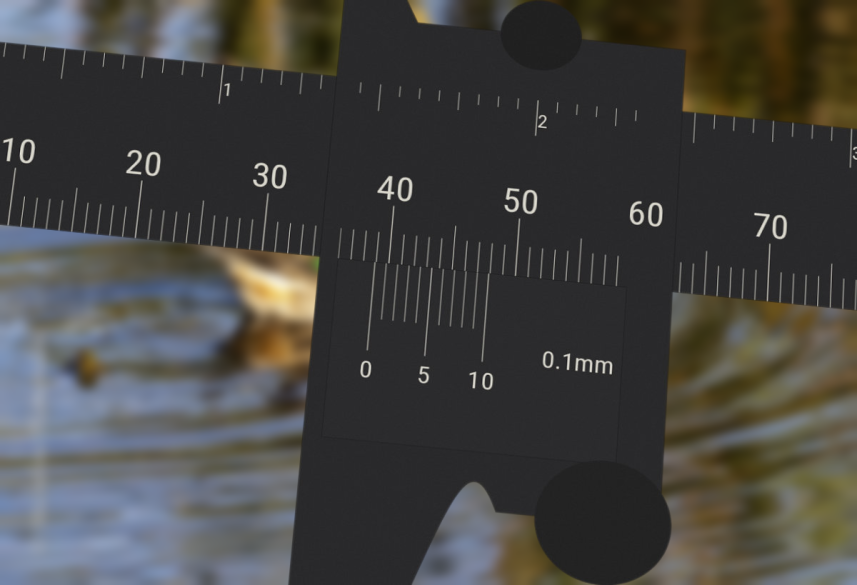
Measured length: 38.9,mm
